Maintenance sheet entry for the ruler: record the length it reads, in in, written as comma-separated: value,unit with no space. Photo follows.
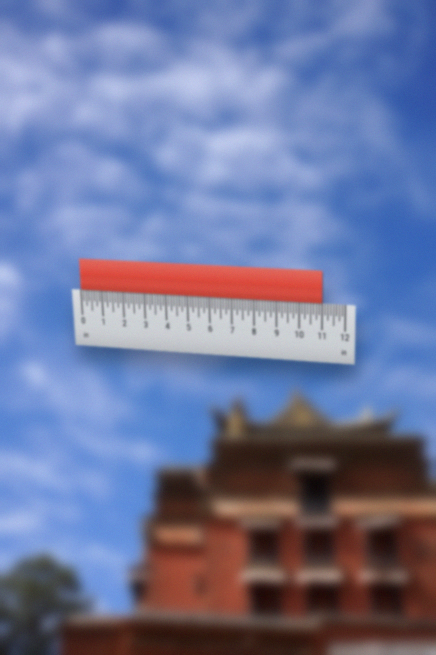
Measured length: 11,in
